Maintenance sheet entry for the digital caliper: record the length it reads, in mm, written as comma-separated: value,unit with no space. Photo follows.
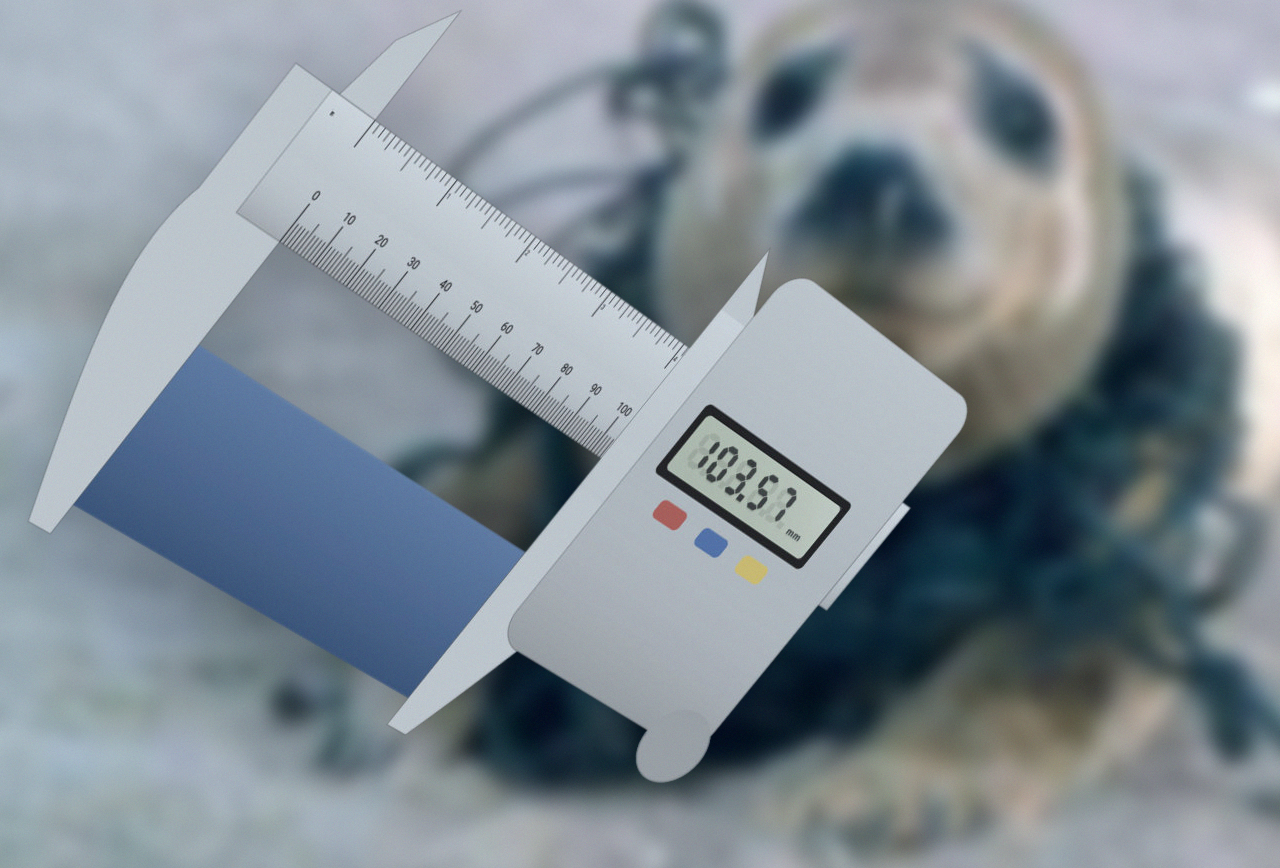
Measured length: 103.57,mm
